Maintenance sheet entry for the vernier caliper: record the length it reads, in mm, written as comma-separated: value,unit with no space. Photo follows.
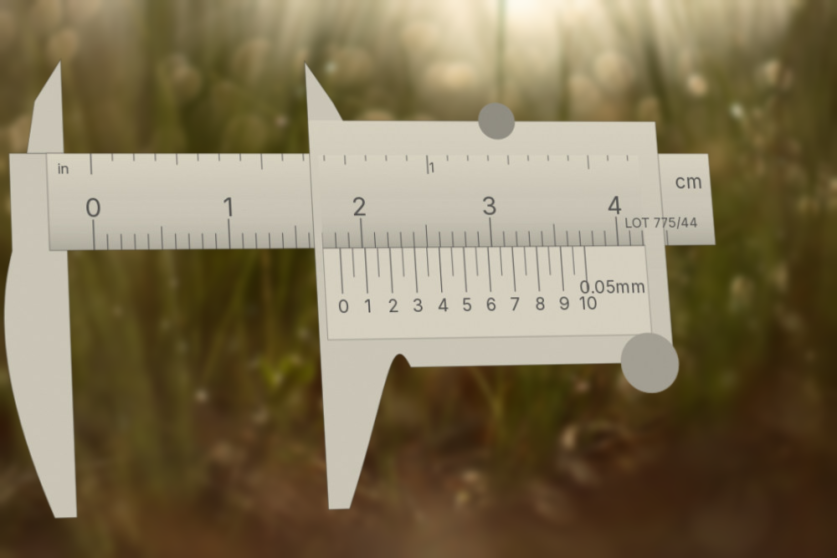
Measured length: 18.3,mm
